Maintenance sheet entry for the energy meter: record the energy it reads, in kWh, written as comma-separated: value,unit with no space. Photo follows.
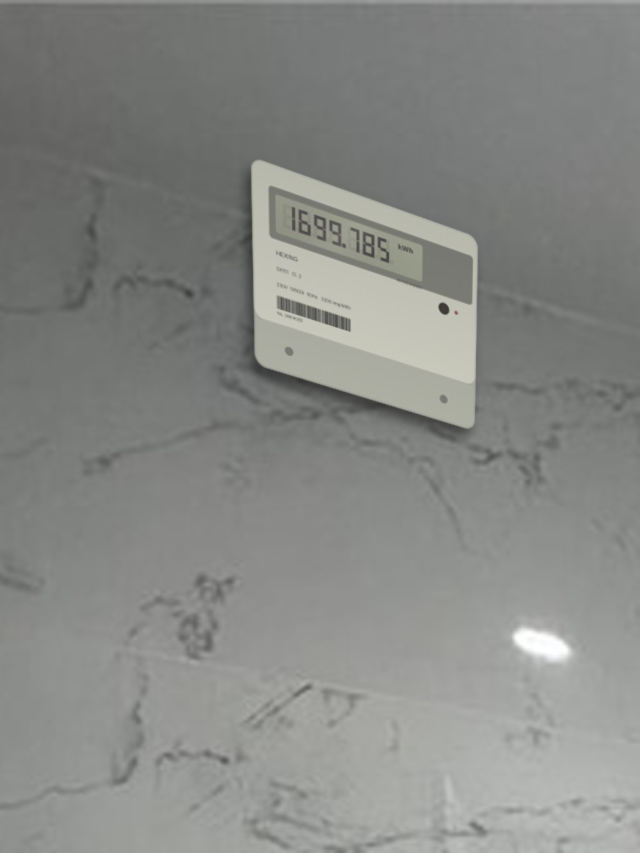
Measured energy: 1699.785,kWh
